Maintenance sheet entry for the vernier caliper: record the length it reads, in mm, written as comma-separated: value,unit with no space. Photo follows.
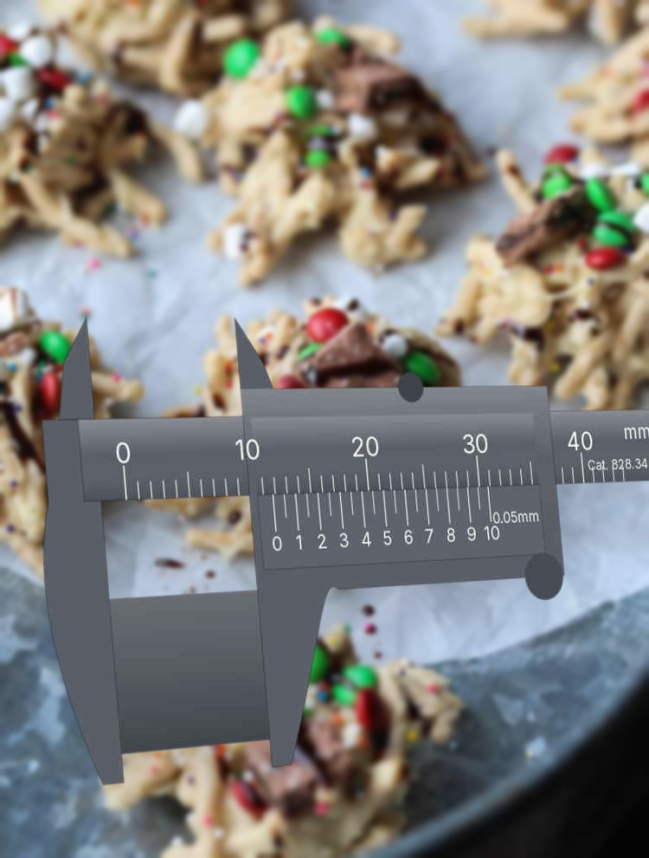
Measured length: 11.8,mm
